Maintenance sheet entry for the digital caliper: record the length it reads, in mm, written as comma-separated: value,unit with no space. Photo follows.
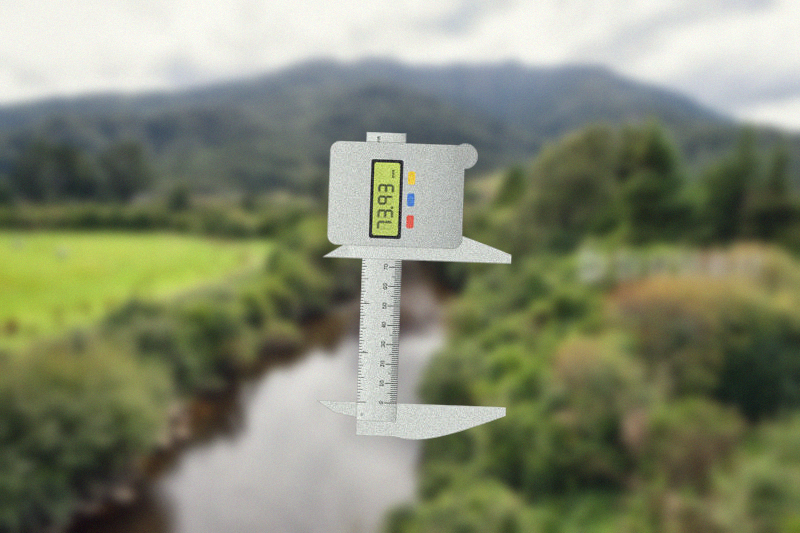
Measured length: 73.93,mm
